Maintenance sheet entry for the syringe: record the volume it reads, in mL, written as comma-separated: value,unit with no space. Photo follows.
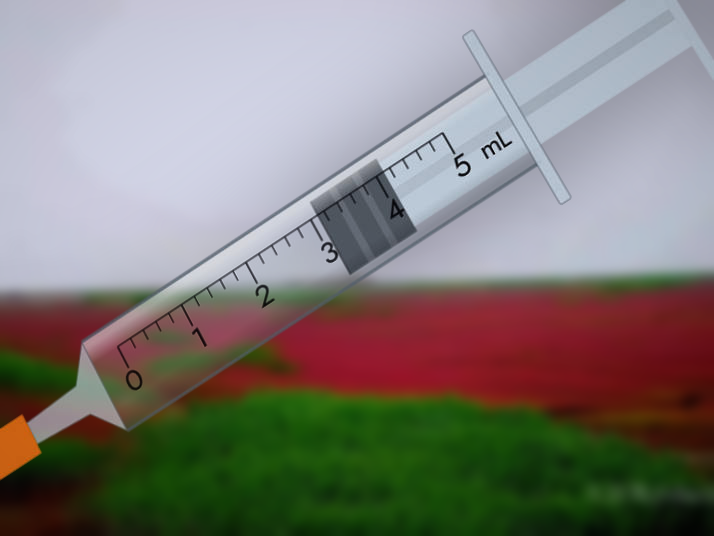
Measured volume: 3.1,mL
